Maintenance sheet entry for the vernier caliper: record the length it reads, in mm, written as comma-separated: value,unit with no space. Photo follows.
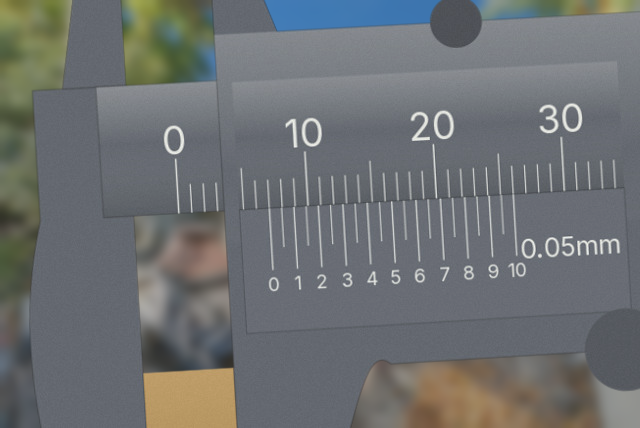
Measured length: 7.0,mm
